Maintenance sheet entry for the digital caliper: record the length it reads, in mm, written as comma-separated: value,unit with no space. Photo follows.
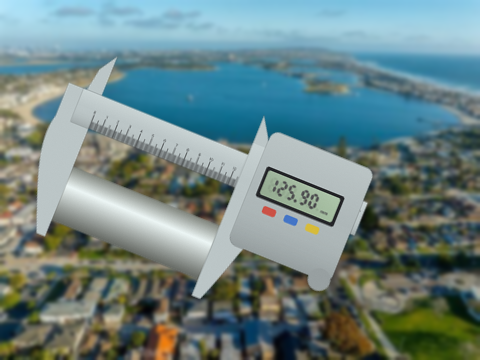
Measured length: 125.90,mm
